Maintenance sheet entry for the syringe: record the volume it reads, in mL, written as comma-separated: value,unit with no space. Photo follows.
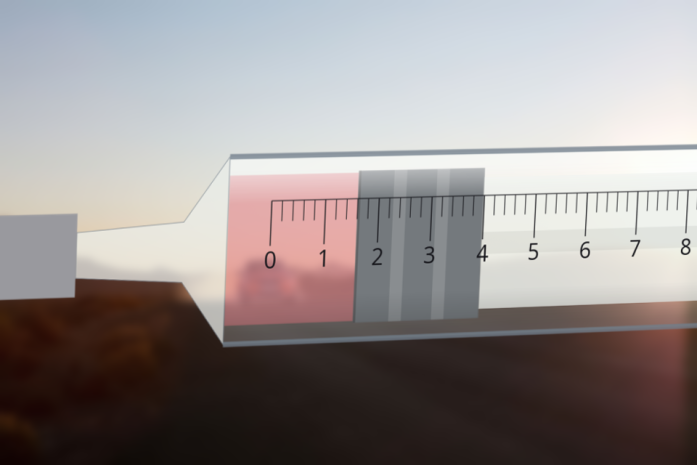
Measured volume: 1.6,mL
